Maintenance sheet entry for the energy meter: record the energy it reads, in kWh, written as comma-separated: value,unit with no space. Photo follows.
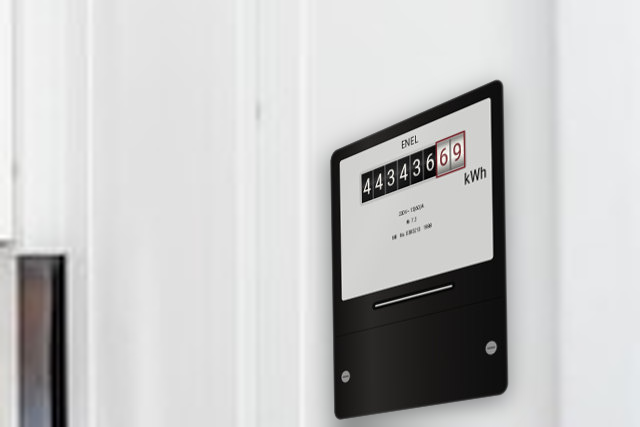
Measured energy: 443436.69,kWh
